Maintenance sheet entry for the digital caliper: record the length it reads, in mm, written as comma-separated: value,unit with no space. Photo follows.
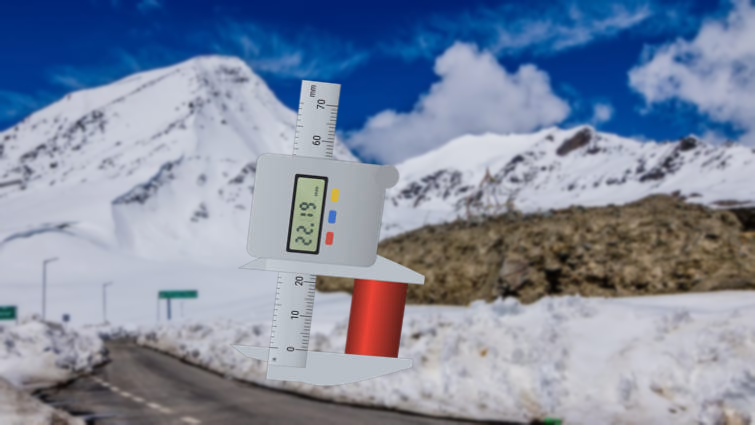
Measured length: 22.19,mm
